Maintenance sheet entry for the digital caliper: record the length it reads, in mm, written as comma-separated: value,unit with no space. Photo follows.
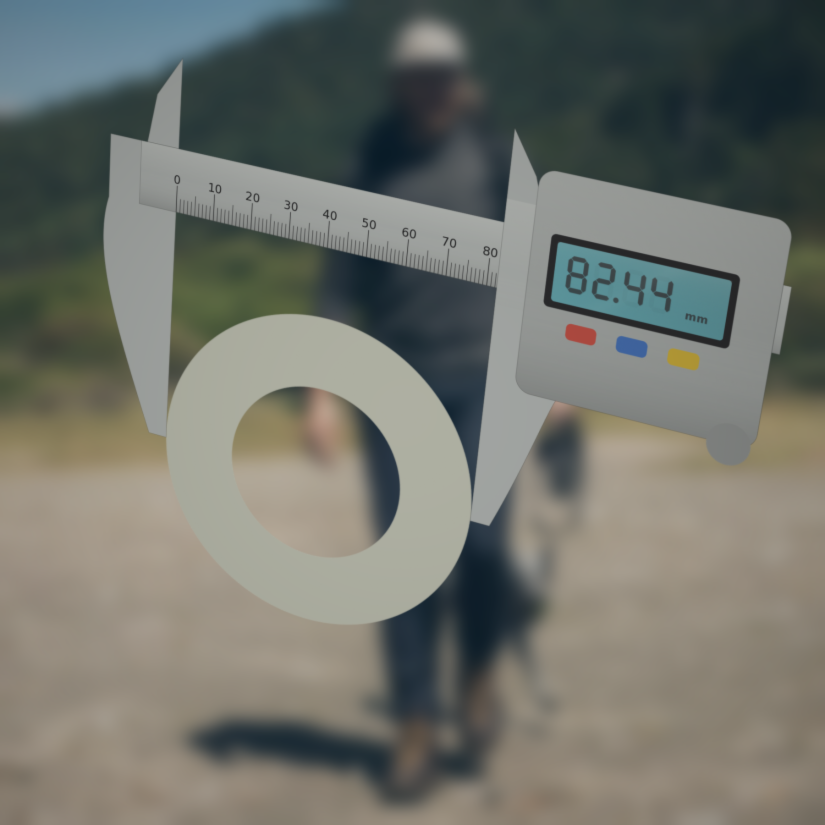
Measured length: 82.44,mm
